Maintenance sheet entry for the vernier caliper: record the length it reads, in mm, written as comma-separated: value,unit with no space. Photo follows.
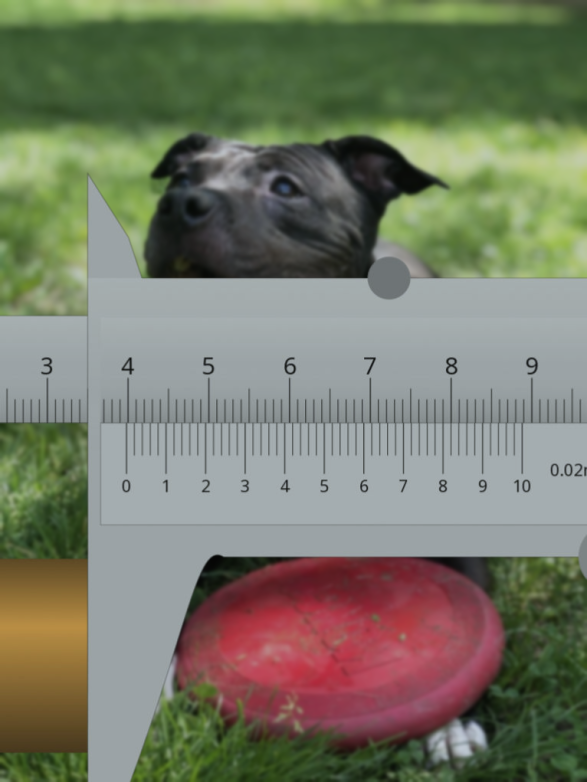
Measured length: 39.8,mm
